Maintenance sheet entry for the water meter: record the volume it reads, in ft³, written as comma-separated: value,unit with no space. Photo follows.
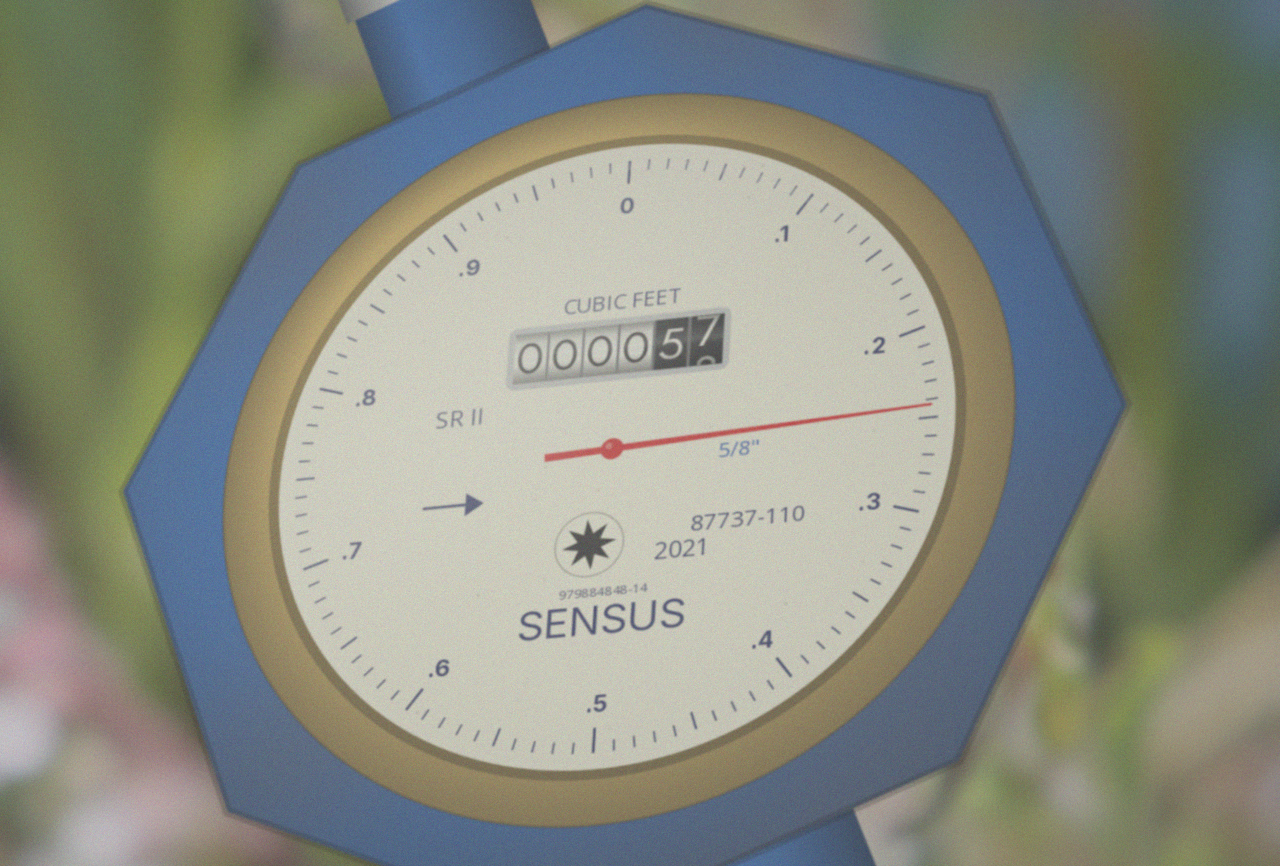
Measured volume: 57.24,ft³
